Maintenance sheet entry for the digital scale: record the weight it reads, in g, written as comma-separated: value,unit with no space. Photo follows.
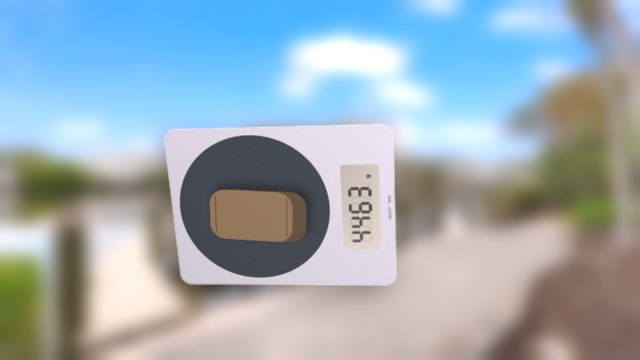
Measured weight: 4463,g
